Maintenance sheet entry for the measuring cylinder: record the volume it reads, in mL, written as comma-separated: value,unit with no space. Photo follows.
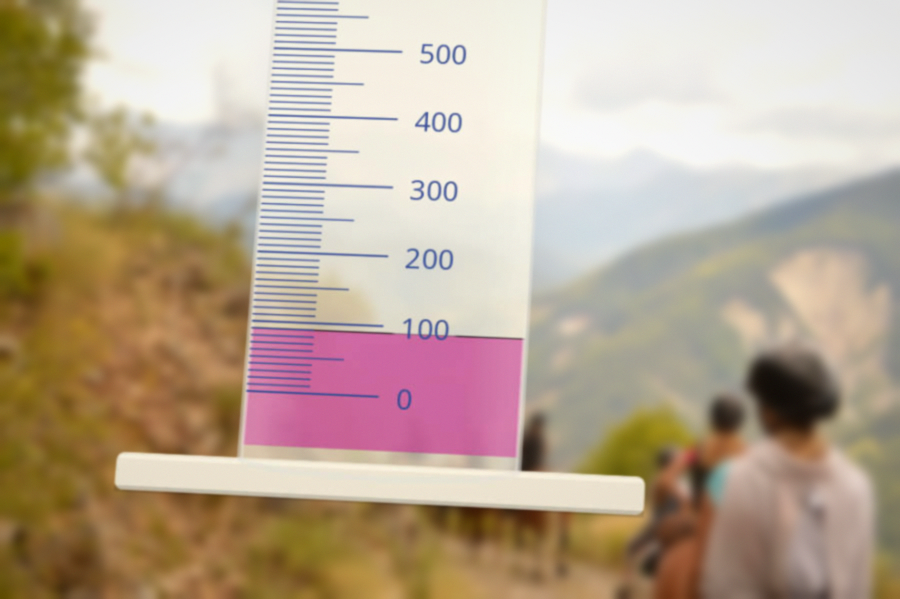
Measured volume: 90,mL
